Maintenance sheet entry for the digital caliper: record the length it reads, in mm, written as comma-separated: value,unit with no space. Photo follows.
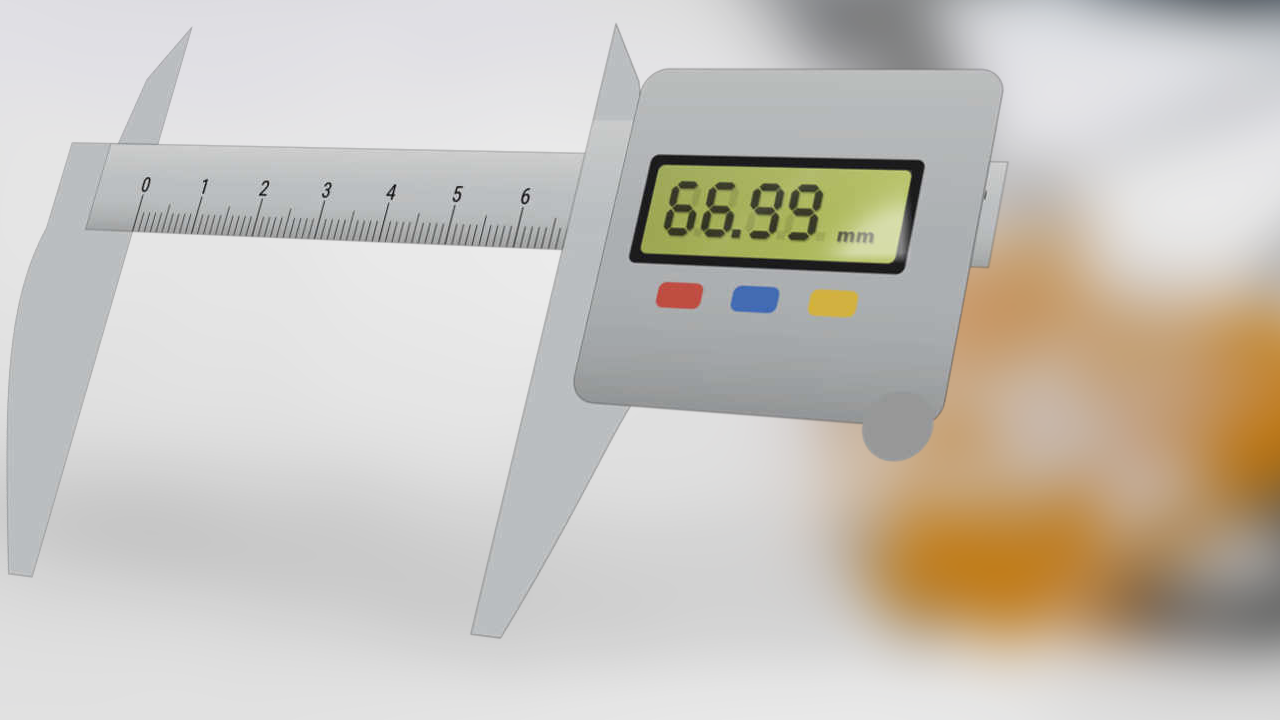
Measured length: 66.99,mm
